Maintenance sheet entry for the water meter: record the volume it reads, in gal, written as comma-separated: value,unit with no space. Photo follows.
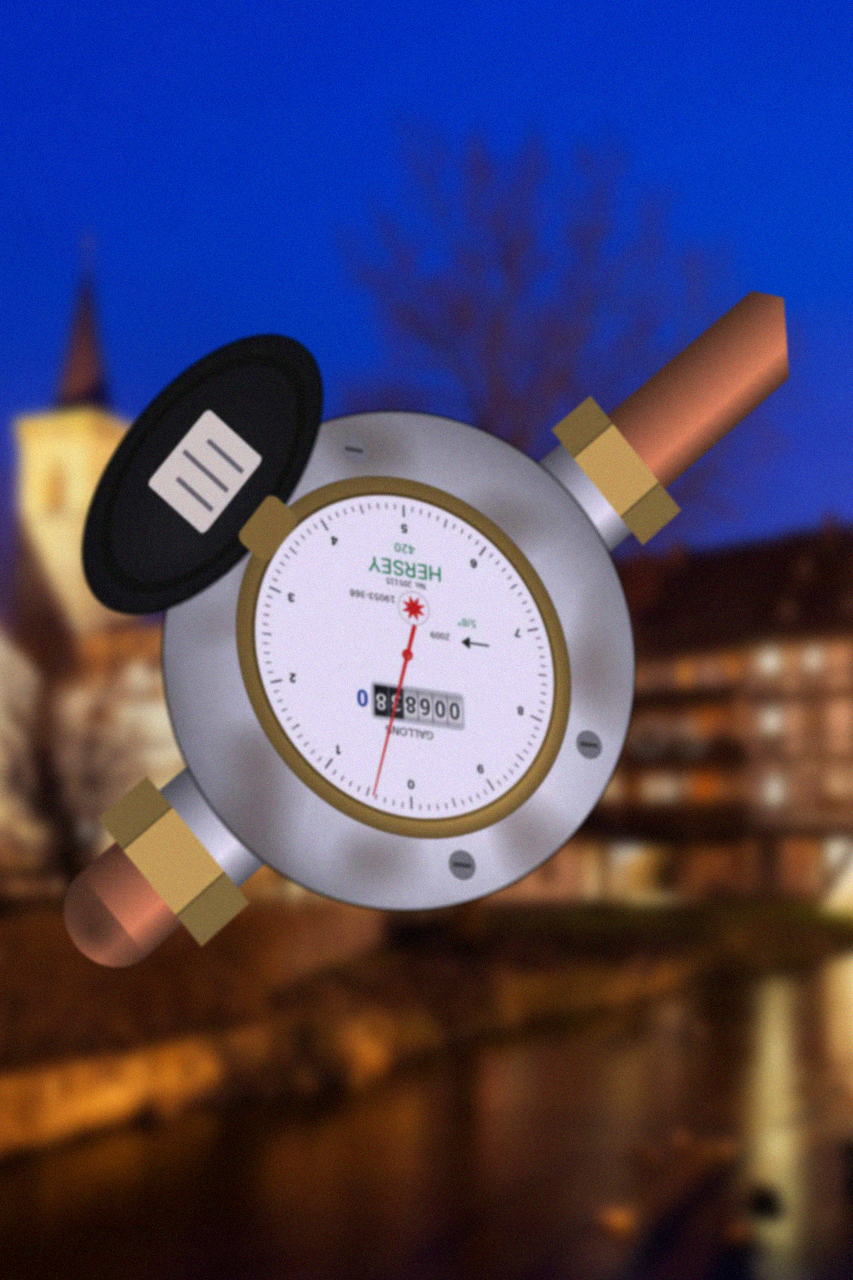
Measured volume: 68380.4,gal
